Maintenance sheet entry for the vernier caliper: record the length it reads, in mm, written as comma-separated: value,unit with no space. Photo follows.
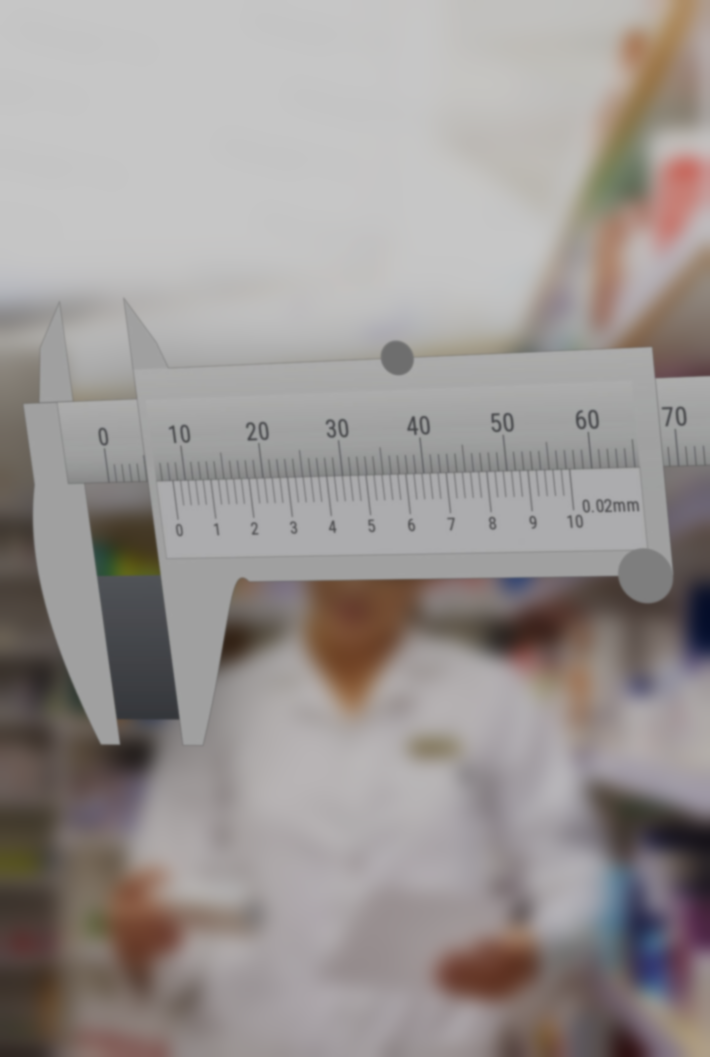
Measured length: 8.4,mm
